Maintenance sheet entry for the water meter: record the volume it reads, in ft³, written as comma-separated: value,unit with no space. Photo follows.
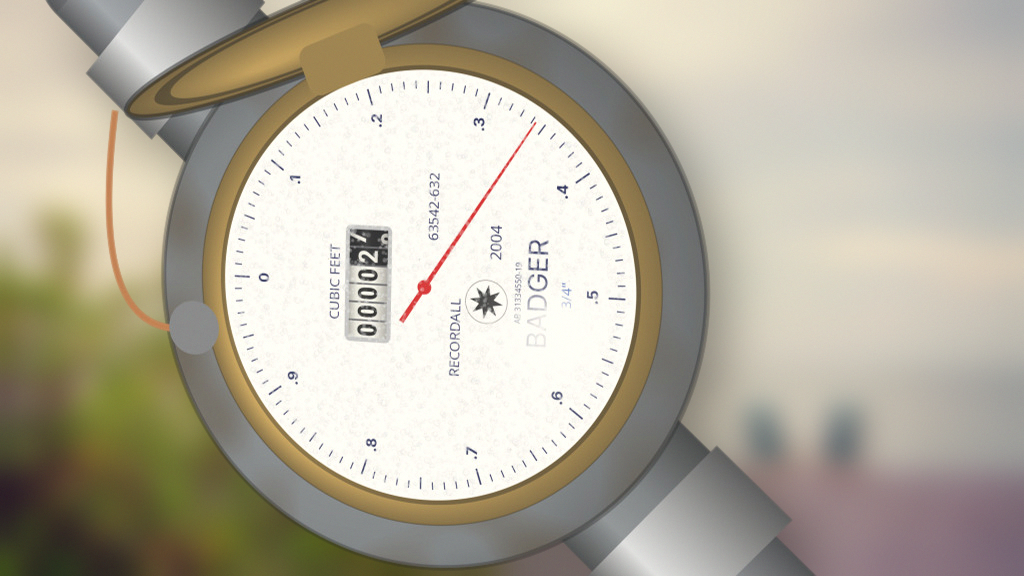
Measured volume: 27.34,ft³
